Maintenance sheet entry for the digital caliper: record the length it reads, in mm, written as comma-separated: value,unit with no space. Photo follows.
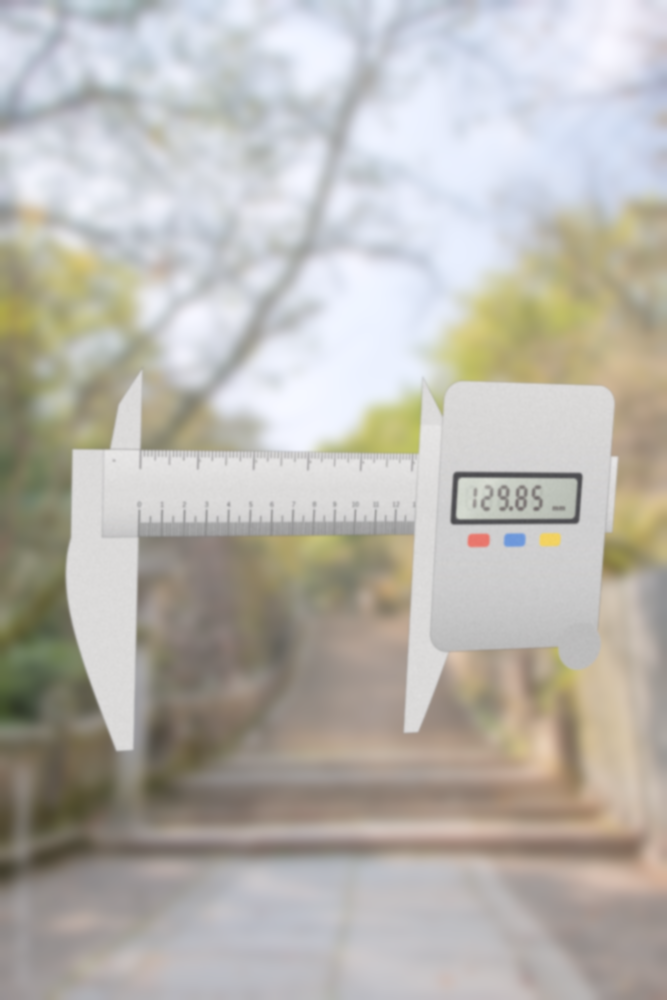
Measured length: 129.85,mm
